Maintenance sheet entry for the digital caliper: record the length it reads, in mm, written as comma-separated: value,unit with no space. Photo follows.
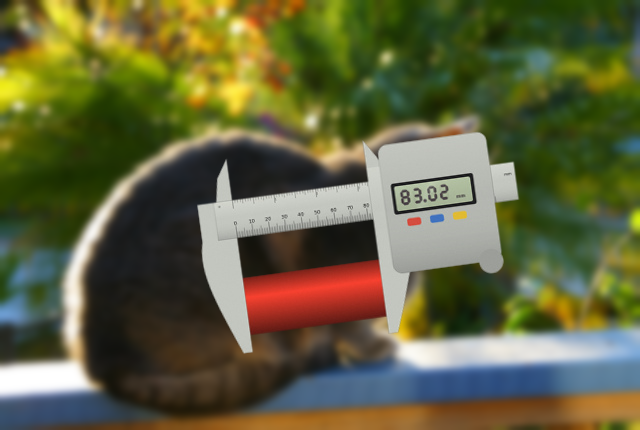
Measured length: 83.02,mm
